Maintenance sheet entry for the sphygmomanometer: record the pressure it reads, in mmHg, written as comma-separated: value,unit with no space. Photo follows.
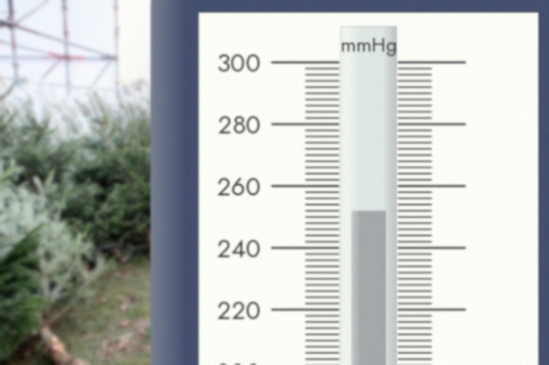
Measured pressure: 252,mmHg
